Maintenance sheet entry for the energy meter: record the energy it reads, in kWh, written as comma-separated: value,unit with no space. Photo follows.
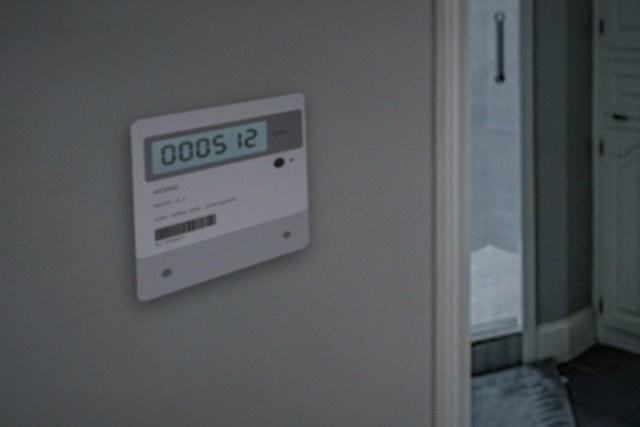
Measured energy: 512,kWh
